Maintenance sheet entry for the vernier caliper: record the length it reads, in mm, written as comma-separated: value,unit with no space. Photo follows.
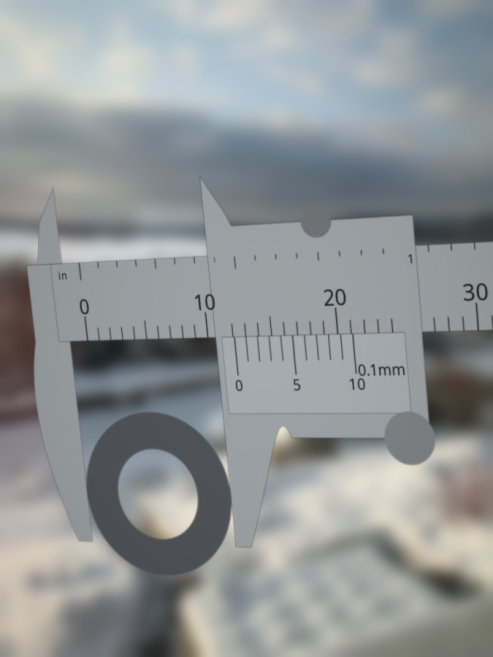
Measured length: 12.1,mm
